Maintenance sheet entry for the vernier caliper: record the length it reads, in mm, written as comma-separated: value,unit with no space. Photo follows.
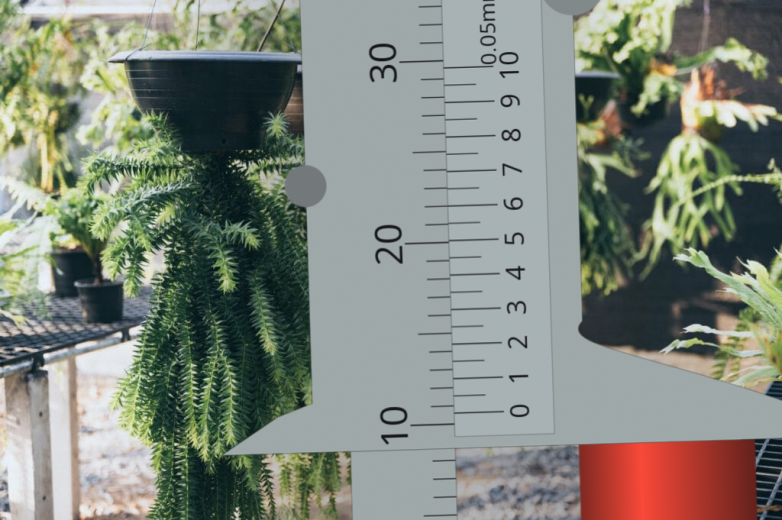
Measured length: 10.6,mm
